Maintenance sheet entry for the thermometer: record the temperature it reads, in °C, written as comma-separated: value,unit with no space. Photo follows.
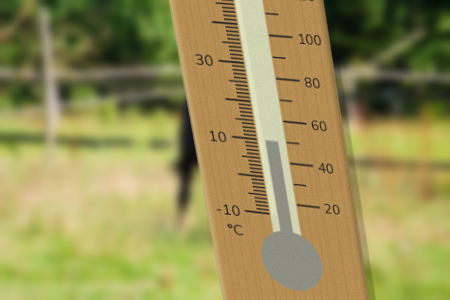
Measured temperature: 10,°C
